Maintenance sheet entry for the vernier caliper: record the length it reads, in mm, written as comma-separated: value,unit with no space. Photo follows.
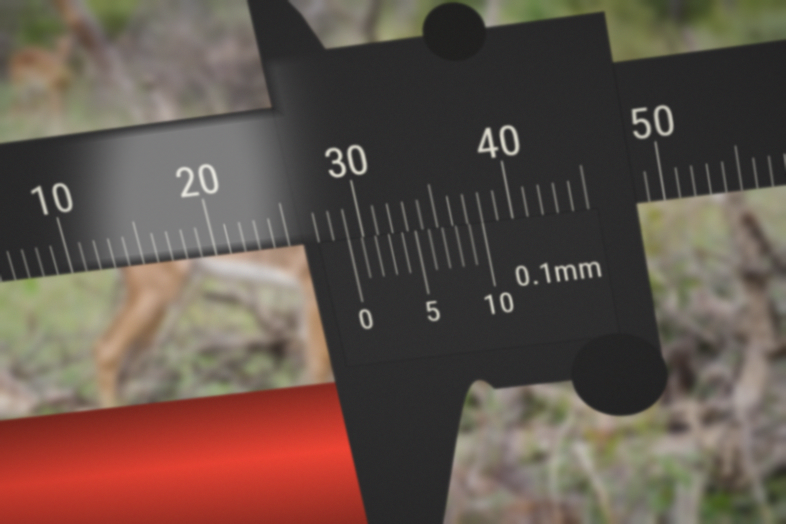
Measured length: 29.0,mm
